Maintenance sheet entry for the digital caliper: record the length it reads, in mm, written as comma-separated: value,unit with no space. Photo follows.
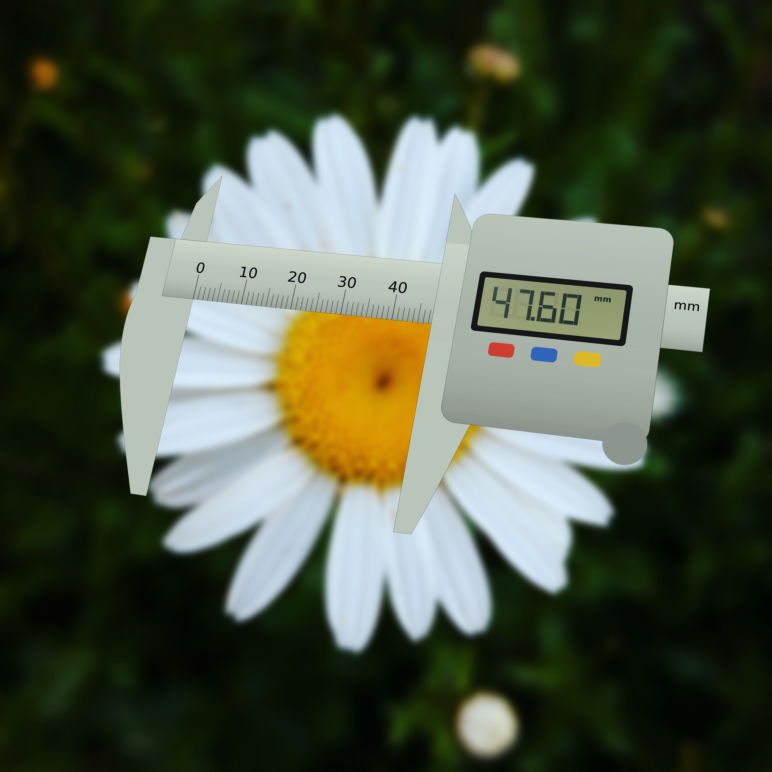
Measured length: 47.60,mm
